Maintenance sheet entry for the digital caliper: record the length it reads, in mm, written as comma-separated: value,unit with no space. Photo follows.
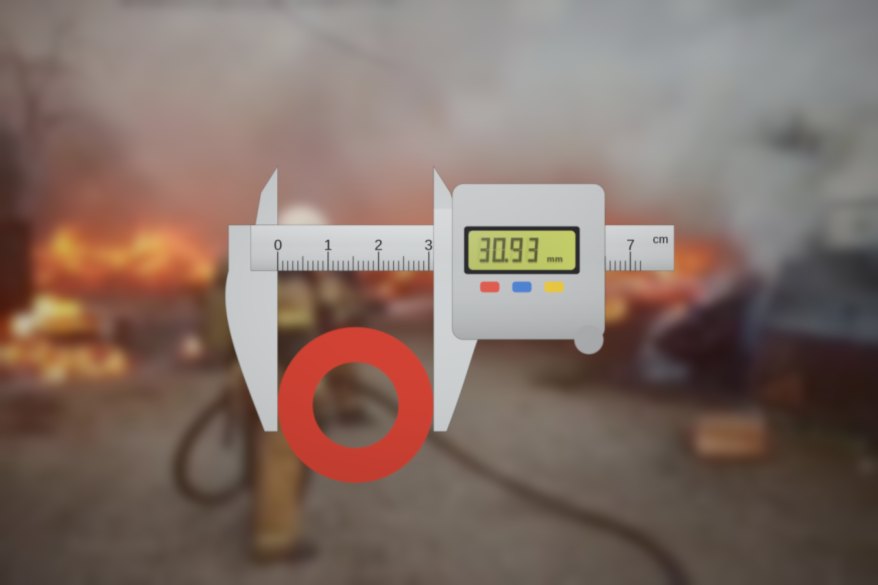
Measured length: 30.93,mm
